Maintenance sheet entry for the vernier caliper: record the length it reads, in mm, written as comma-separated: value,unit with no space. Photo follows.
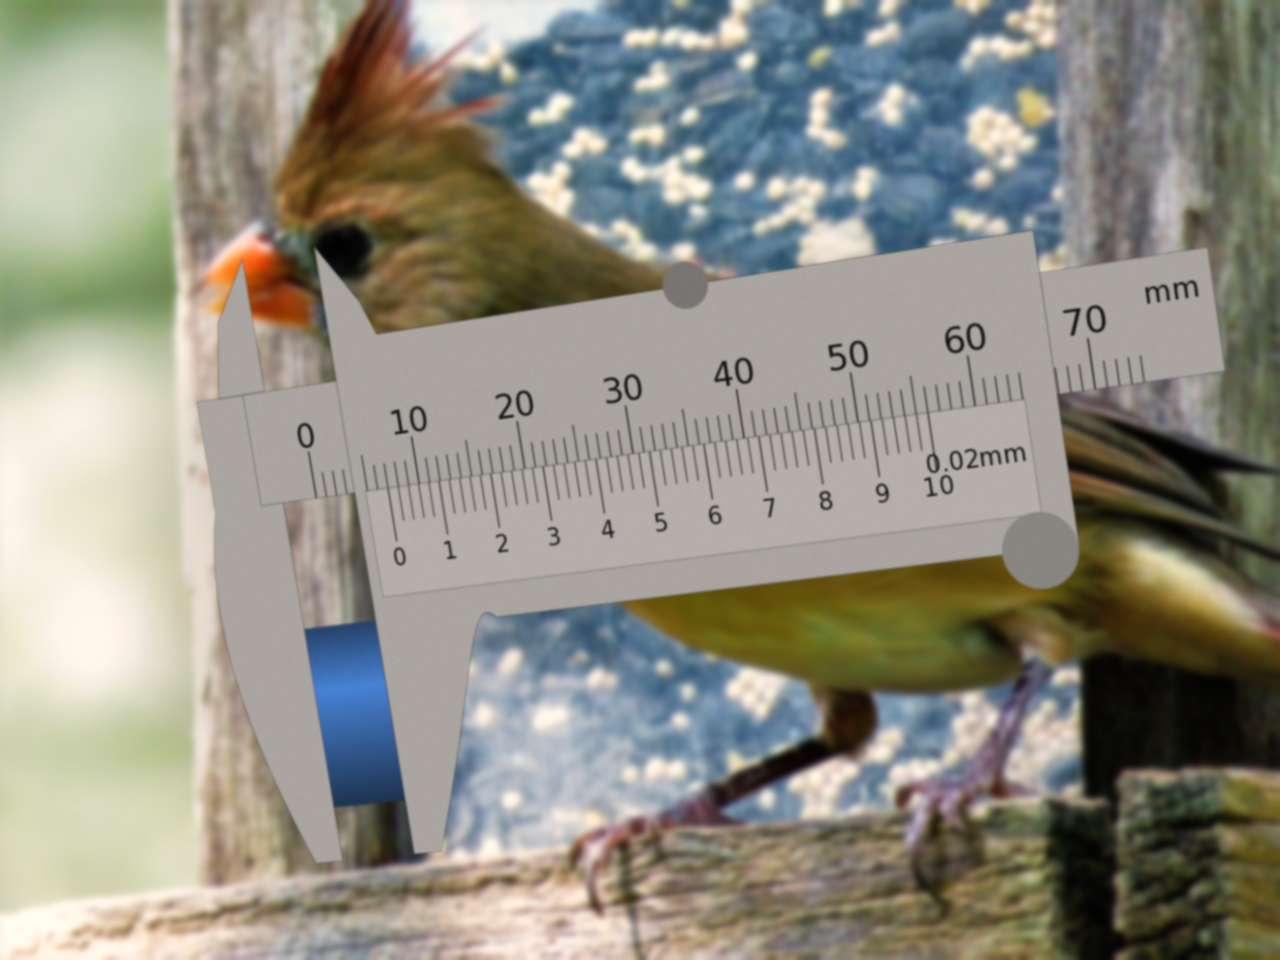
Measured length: 7.0,mm
